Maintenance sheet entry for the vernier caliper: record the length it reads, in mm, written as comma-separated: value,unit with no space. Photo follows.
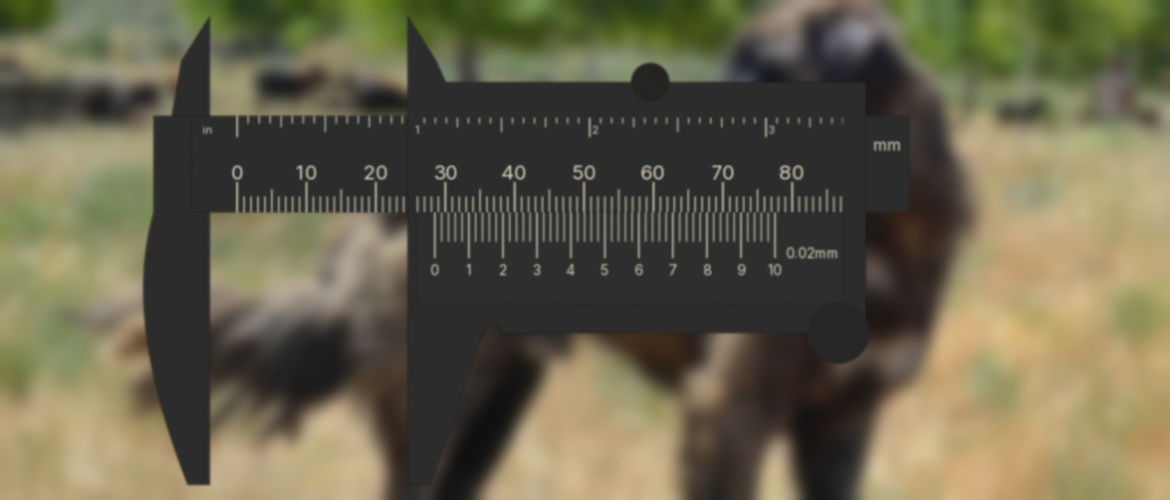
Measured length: 28.5,mm
